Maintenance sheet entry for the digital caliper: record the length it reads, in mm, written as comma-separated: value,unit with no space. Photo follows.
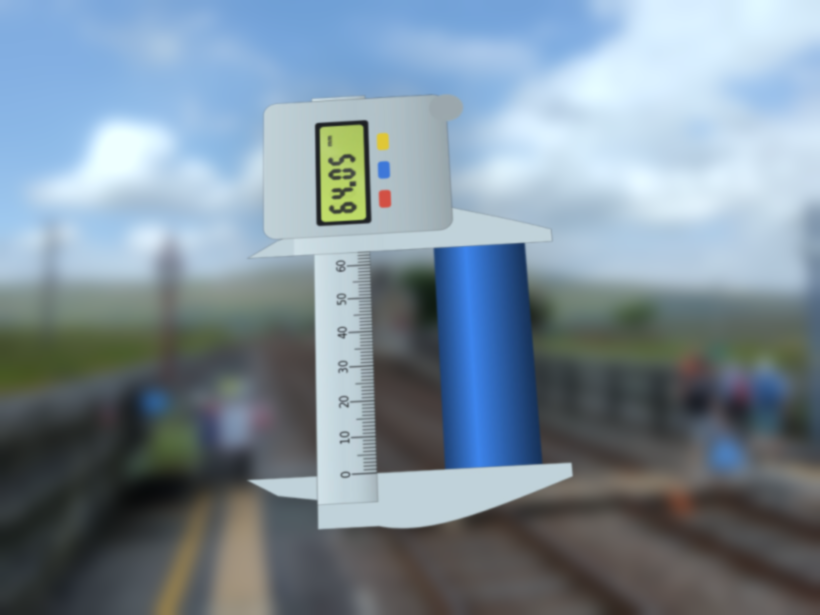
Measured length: 64.05,mm
